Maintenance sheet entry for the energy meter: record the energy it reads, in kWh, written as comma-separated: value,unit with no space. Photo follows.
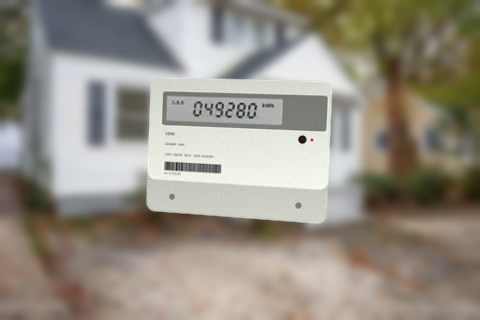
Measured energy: 49280,kWh
